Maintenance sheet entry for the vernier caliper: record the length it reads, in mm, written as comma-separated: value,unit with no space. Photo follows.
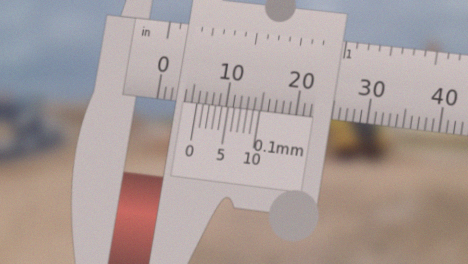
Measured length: 5.8,mm
